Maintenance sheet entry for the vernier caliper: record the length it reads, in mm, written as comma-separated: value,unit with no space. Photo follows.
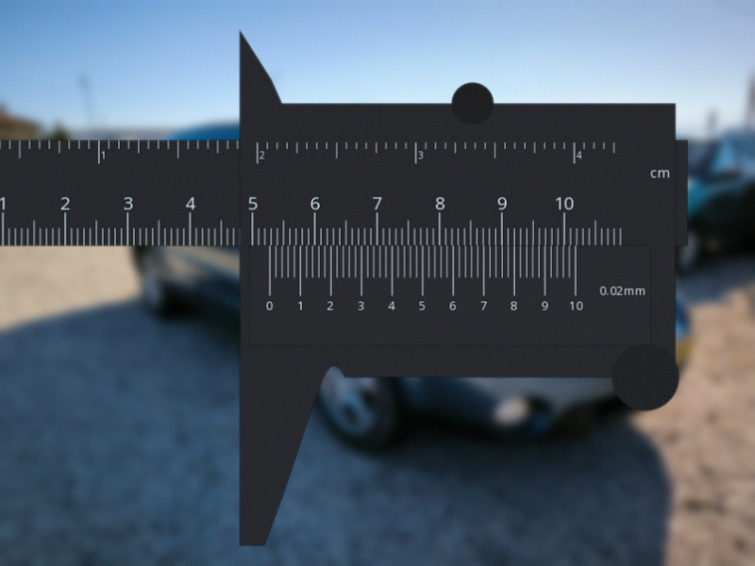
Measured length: 52.8,mm
